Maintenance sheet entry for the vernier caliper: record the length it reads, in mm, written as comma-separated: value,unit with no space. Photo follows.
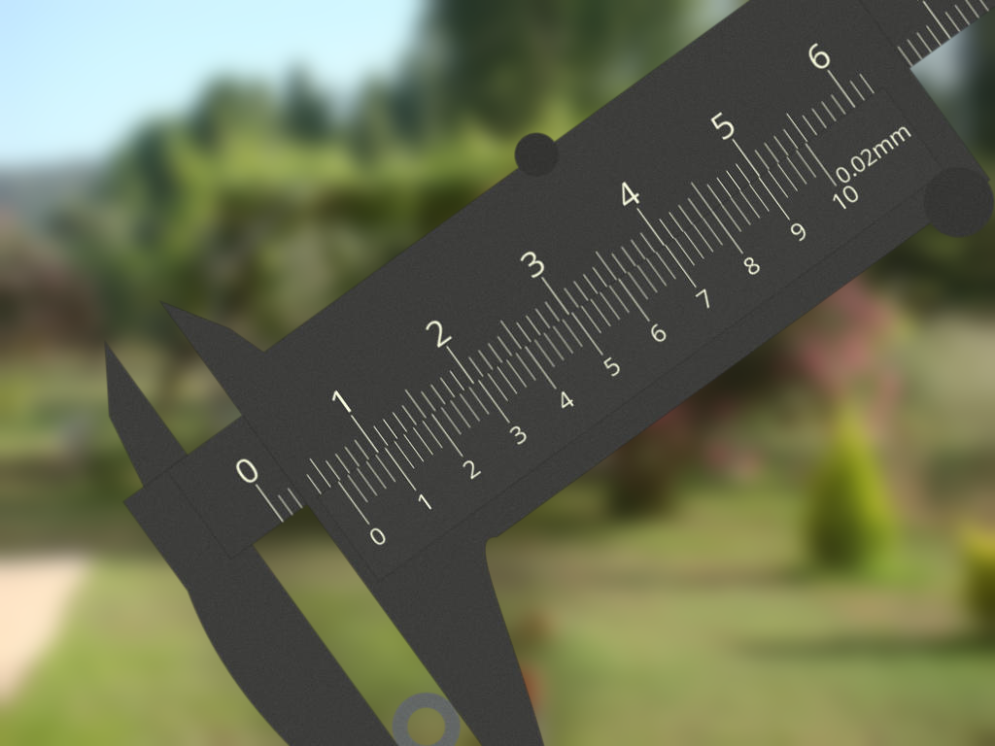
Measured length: 5.8,mm
